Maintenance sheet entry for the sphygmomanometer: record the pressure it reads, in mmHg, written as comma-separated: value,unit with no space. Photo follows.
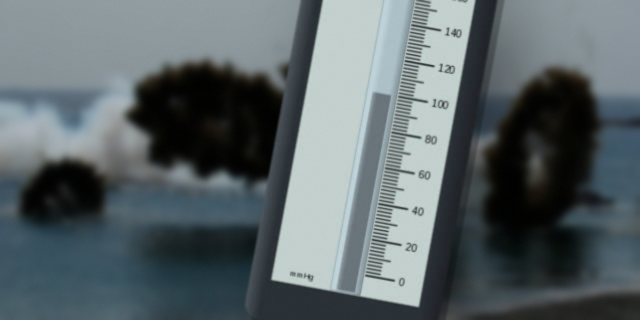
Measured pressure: 100,mmHg
